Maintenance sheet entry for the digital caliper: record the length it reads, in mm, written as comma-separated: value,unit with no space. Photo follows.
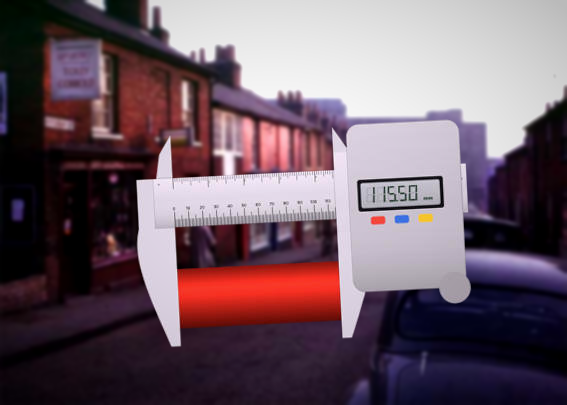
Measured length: 115.50,mm
